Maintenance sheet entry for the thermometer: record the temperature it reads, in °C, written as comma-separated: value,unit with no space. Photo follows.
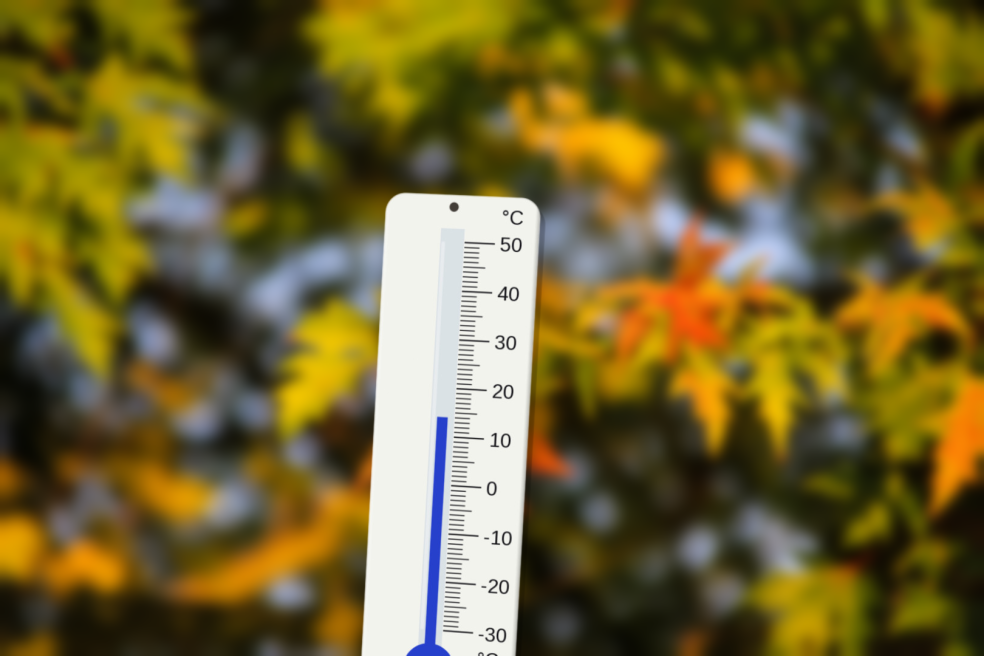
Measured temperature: 14,°C
